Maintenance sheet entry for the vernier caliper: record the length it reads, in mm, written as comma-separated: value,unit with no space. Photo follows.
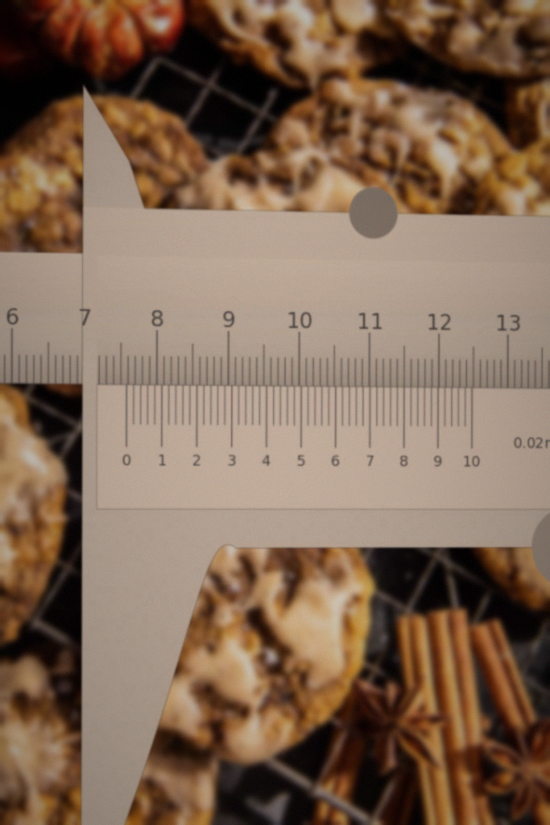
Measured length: 75.8,mm
